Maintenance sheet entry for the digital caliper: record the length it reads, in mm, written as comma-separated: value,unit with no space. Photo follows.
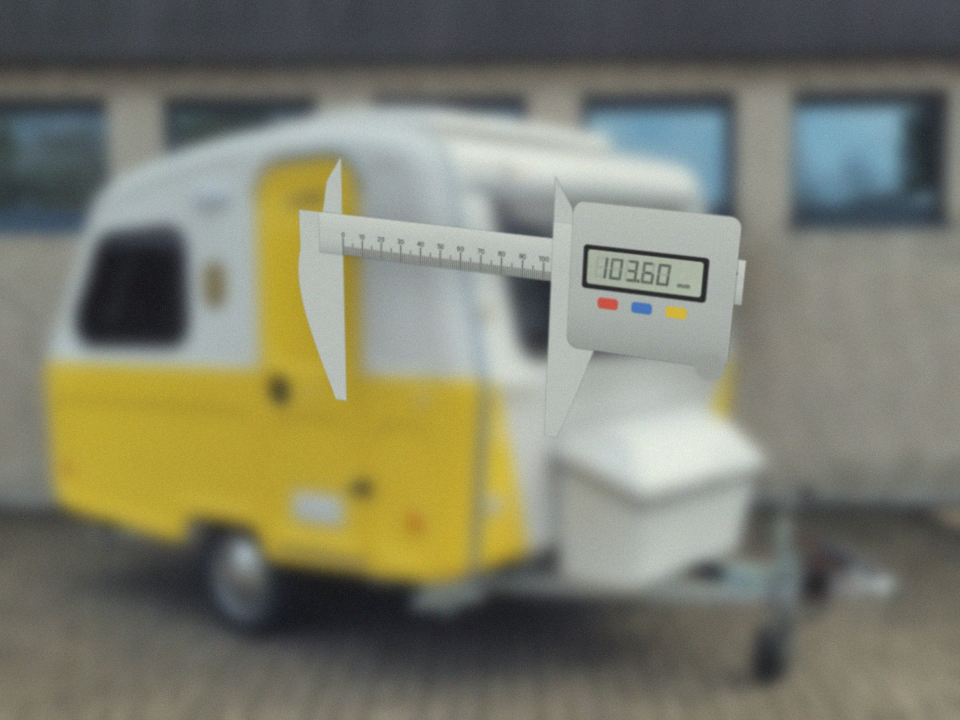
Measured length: 103.60,mm
